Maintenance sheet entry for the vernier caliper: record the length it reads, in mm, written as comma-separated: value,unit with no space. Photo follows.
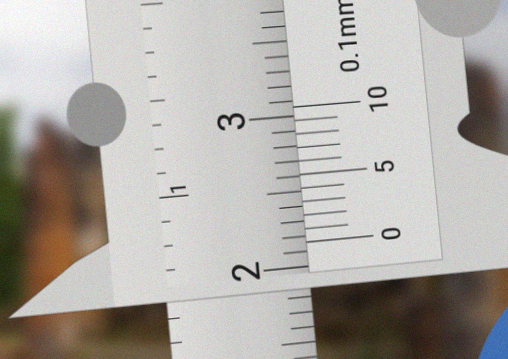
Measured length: 21.6,mm
